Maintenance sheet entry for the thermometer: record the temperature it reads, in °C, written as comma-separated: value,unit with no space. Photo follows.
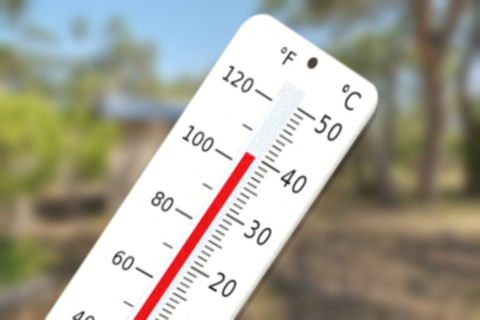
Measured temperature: 40,°C
